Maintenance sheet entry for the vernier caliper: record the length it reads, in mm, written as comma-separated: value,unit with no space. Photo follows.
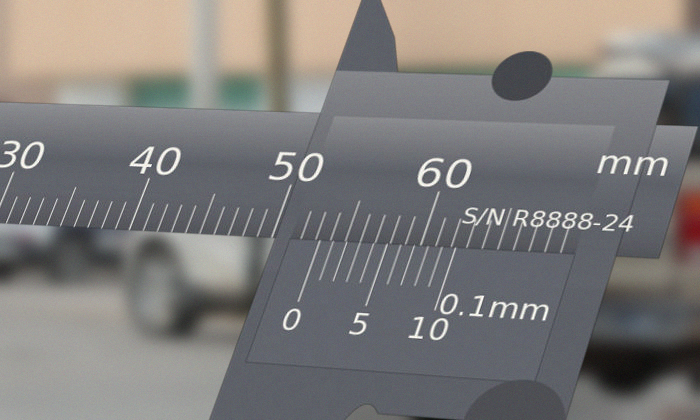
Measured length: 53.3,mm
